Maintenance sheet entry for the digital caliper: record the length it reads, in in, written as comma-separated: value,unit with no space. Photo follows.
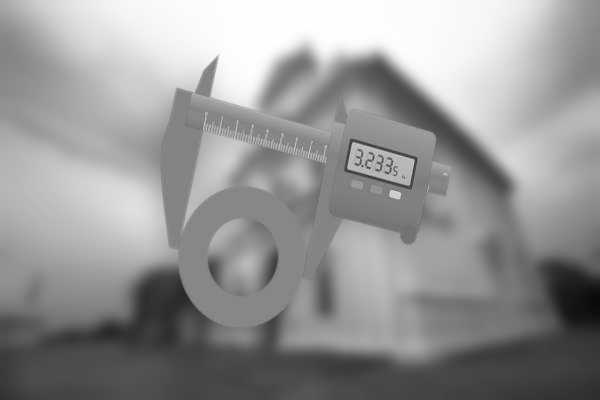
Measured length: 3.2335,in
